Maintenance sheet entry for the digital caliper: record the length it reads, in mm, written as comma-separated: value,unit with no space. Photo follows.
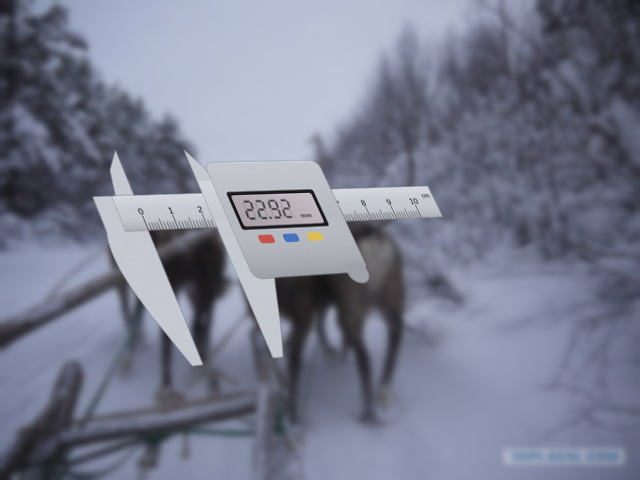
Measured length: 22.92,mm
